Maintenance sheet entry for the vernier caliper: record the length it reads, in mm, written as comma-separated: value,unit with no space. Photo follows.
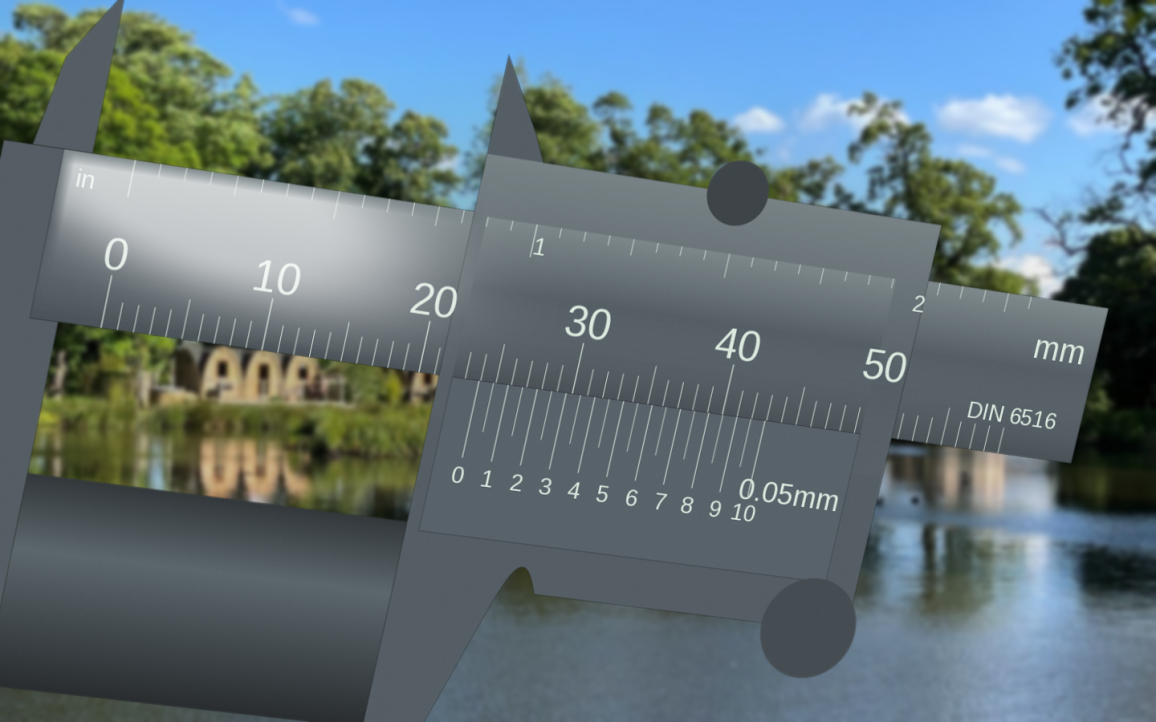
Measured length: 23.9,mm
